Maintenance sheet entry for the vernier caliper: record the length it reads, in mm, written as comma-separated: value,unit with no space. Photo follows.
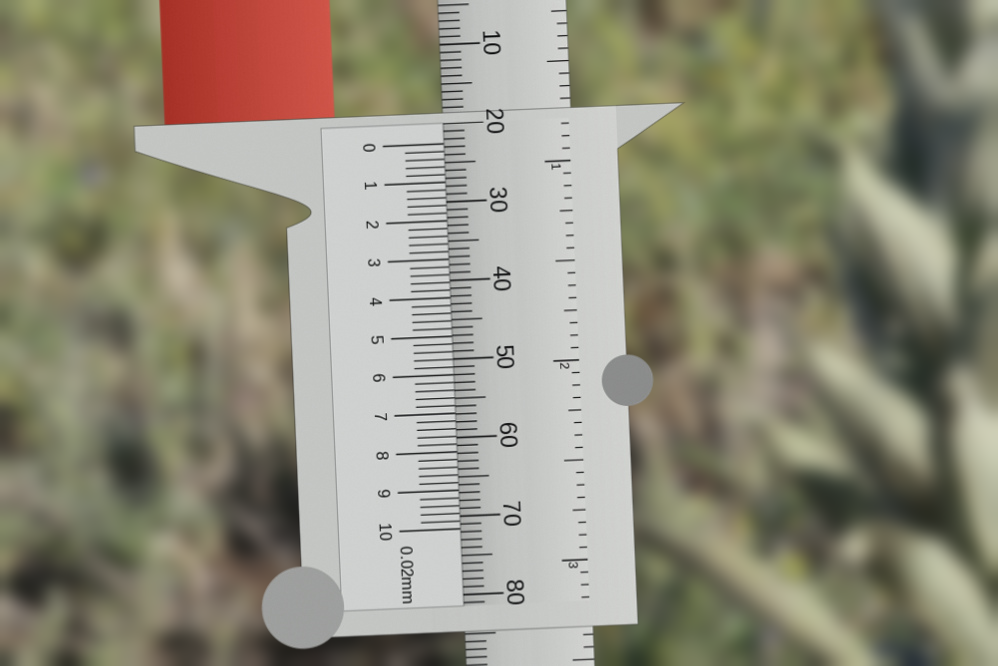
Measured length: 22.6,mm
